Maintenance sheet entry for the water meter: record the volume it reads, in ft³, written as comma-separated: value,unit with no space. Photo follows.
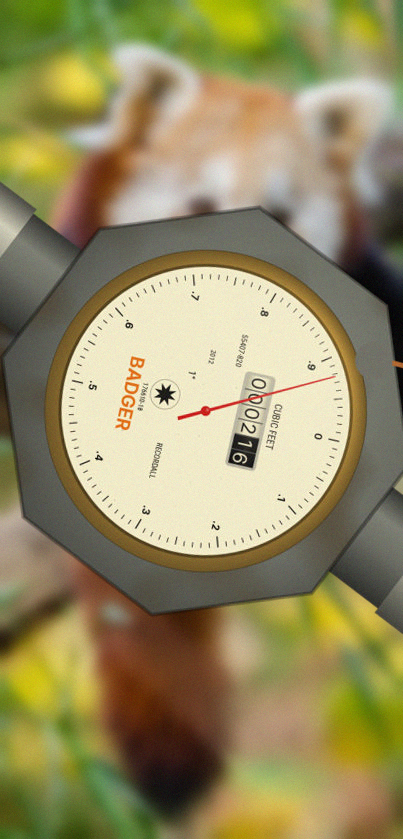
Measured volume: 215.92,ft³
